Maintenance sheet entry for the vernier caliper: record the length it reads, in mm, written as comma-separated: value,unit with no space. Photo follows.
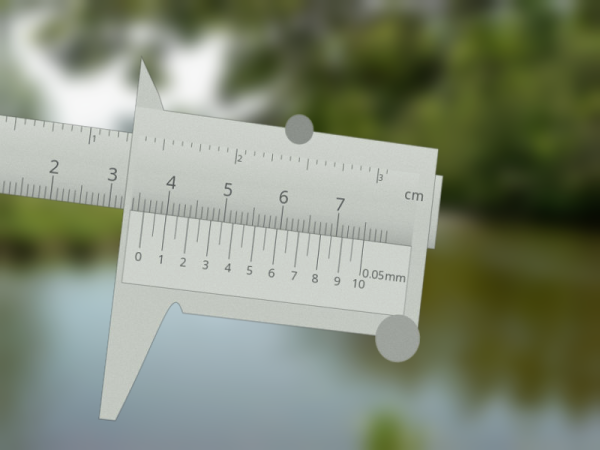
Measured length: 36.0,mm
